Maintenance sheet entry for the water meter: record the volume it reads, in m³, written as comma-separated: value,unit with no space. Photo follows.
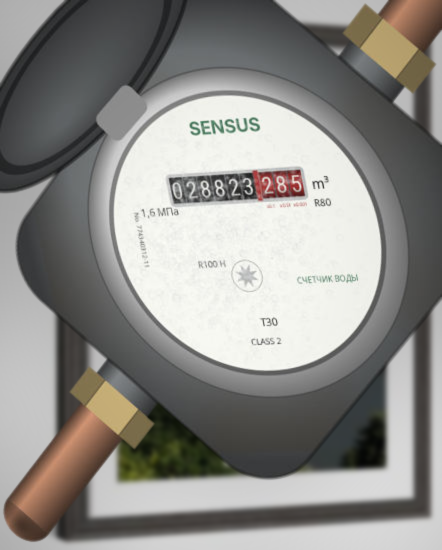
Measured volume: 28823.285,m³
